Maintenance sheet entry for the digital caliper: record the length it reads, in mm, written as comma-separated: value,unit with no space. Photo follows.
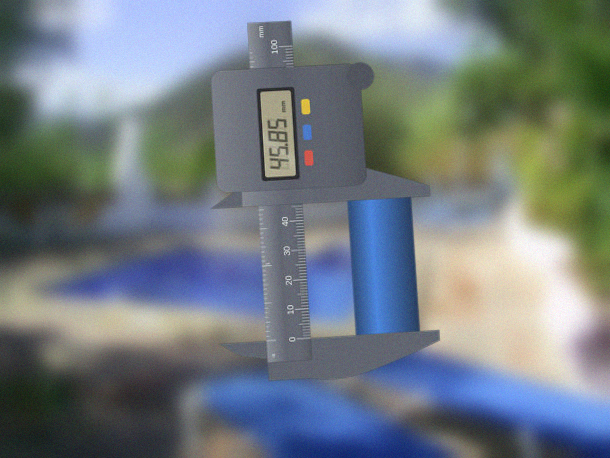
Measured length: 45.85,mm
